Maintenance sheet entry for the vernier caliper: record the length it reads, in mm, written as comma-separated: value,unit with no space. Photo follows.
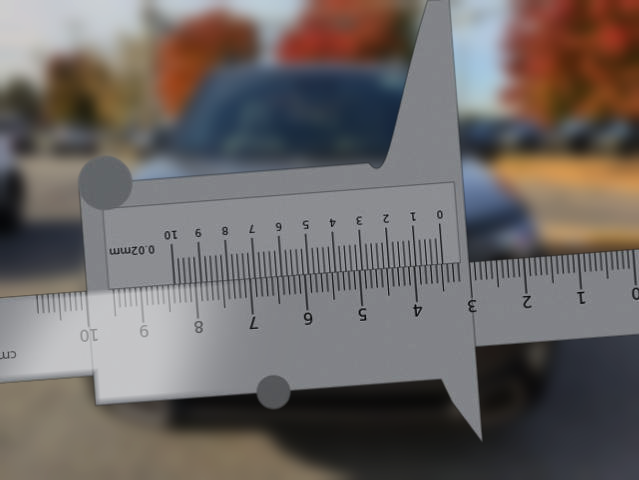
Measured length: 34.8,mm
